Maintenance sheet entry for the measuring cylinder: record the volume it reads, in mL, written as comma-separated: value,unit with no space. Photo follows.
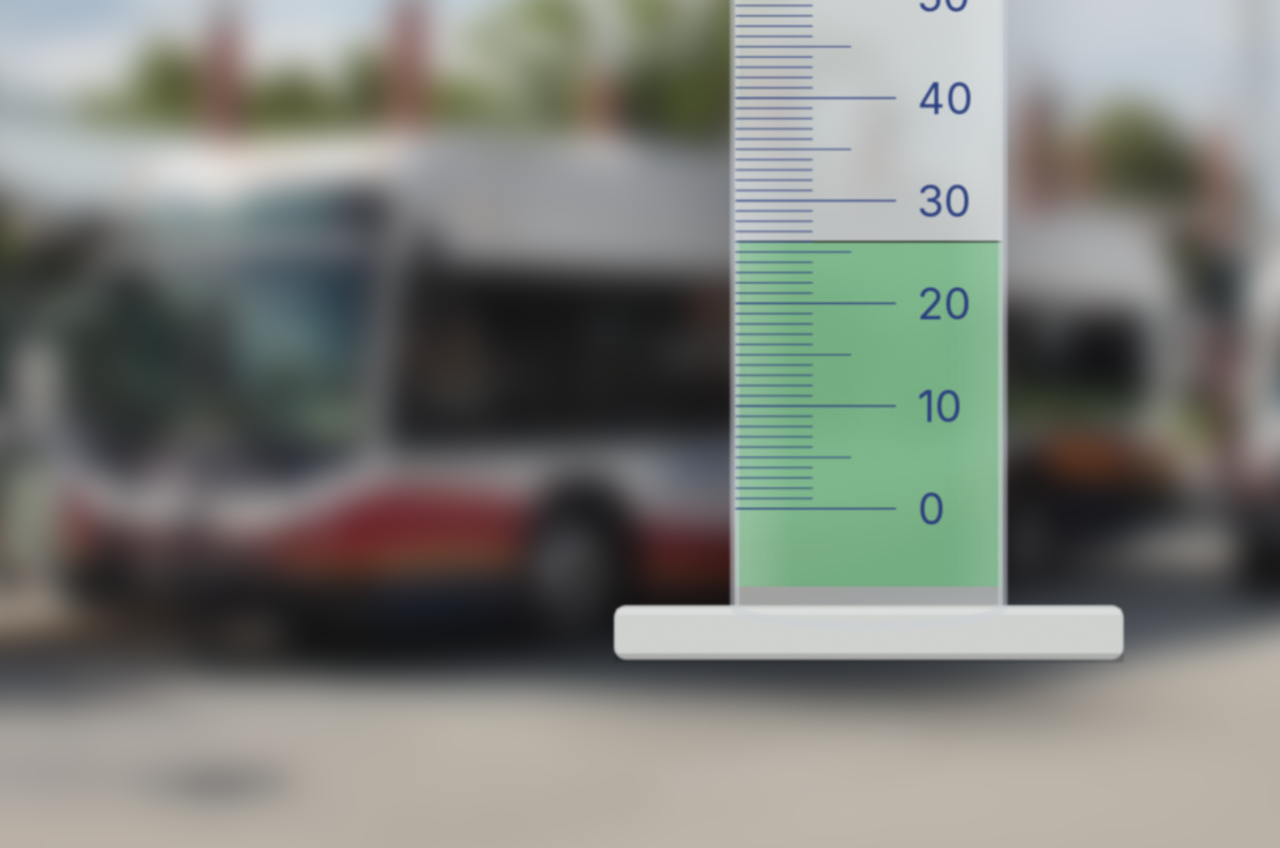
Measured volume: 26,mL
